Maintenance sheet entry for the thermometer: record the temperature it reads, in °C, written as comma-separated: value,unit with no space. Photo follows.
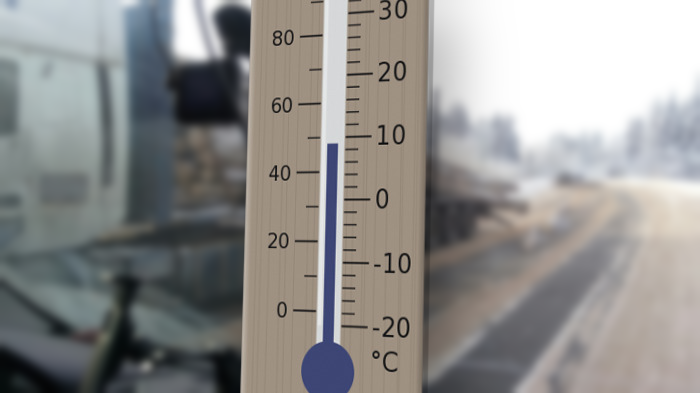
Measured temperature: 9,°C
